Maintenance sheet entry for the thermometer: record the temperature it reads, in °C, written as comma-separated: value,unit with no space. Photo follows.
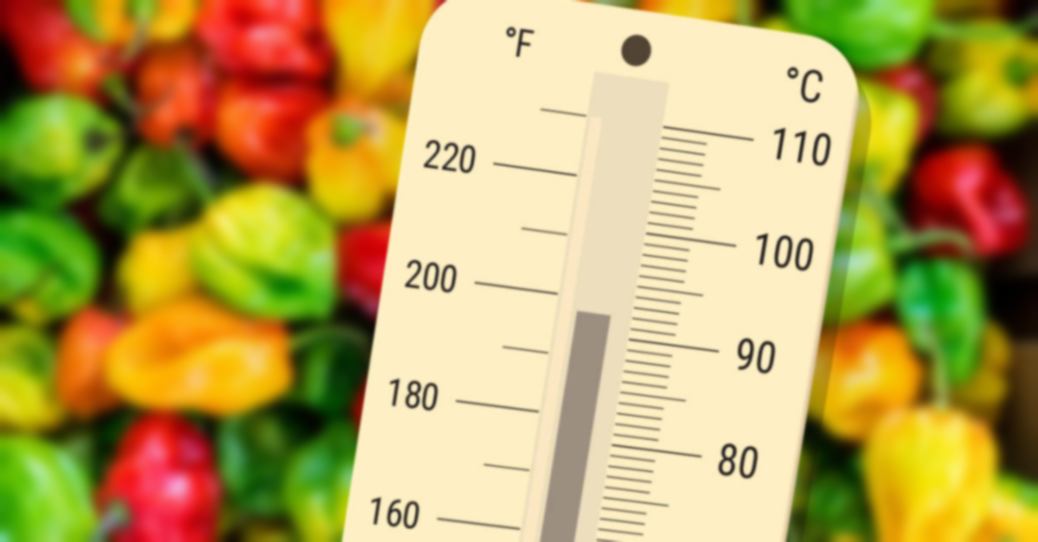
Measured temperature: 92,°C
